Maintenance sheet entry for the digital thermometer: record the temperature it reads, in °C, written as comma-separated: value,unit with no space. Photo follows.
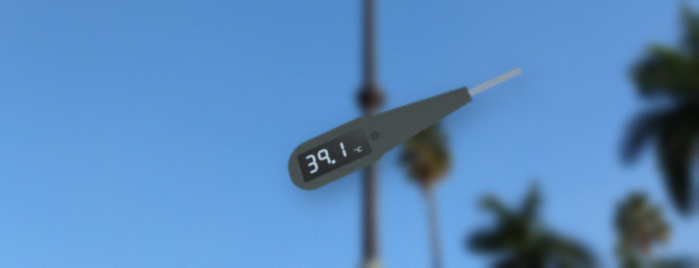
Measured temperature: 39.1,°C
